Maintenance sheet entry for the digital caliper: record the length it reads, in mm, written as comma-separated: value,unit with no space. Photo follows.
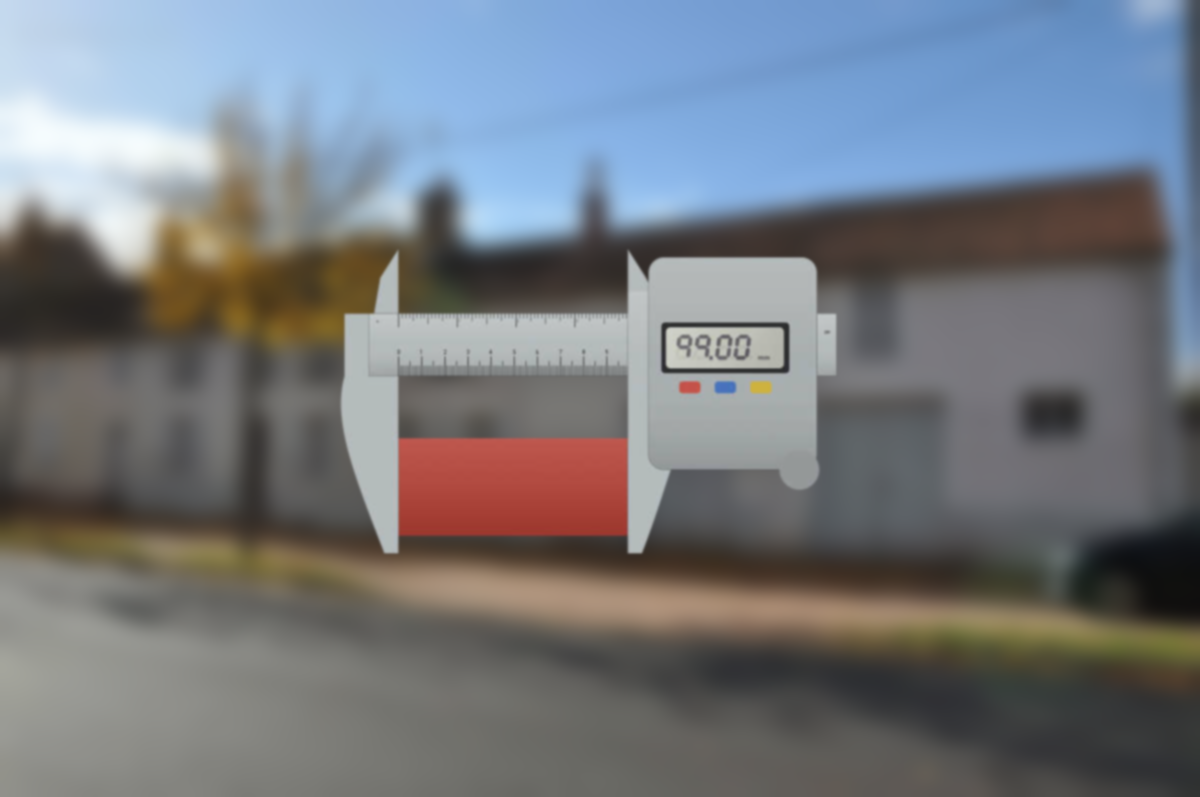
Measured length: 99.00,mm
